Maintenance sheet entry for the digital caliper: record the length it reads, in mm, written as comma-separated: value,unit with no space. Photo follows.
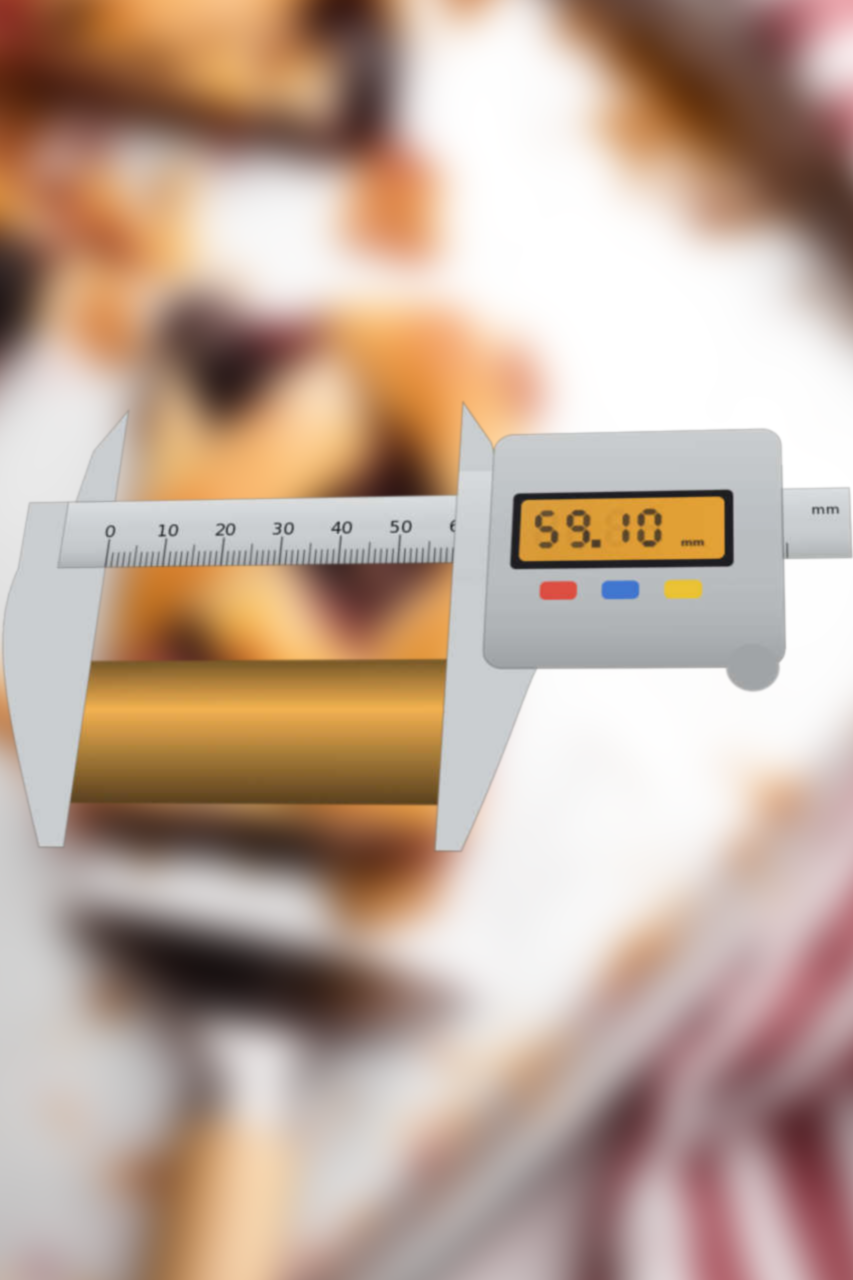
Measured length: 59.10,mm
